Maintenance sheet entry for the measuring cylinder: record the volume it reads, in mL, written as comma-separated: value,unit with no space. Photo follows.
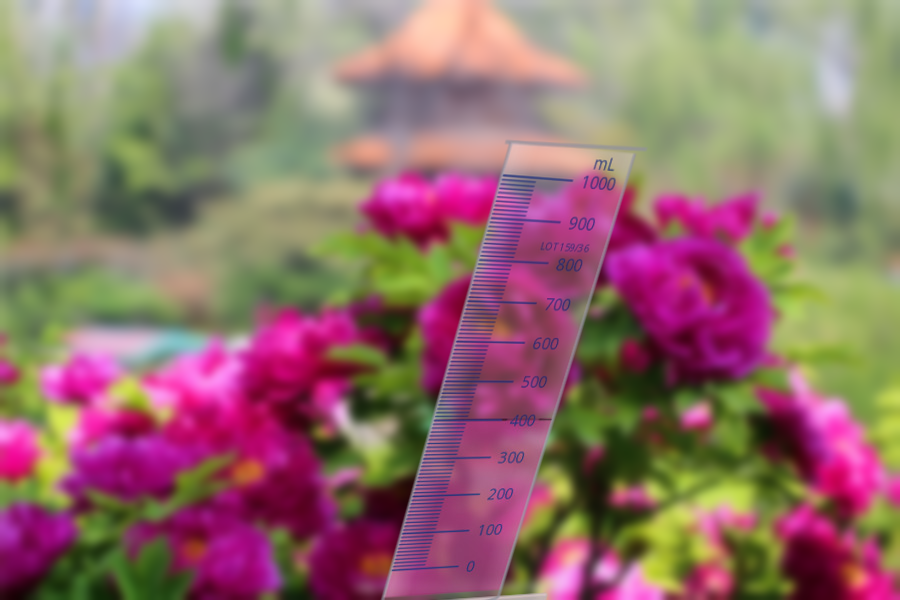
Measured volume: 400,mL
